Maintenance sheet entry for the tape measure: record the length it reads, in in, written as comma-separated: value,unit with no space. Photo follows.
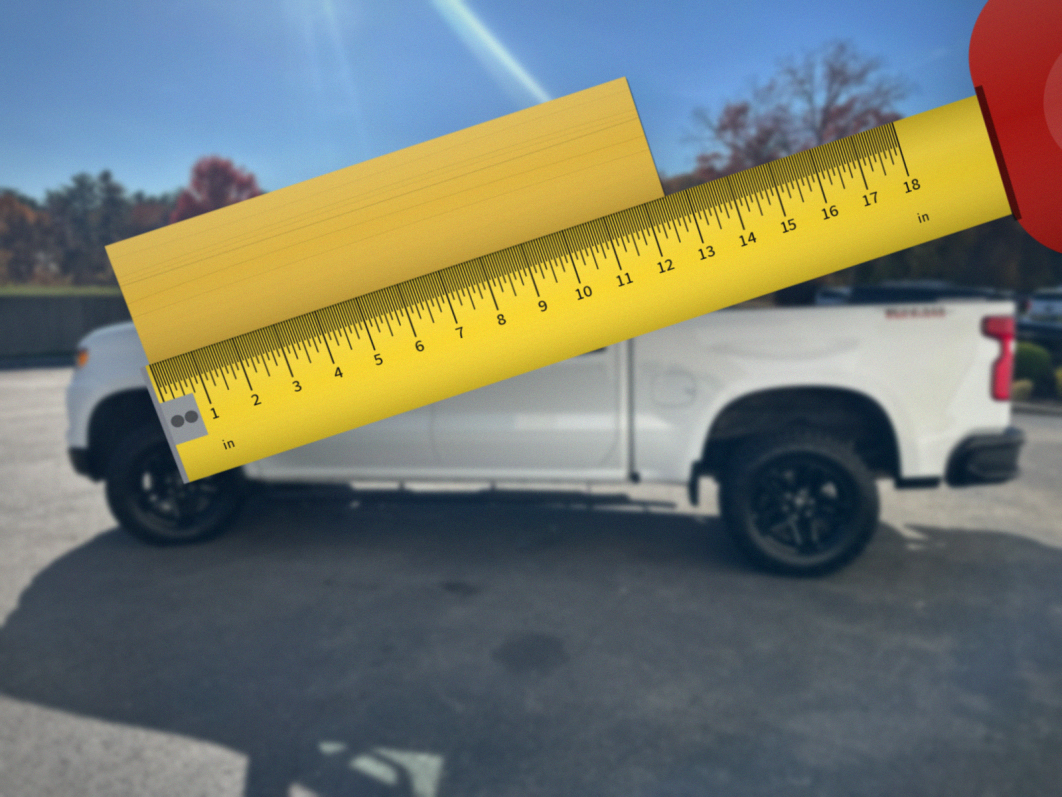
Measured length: 12.5,in
